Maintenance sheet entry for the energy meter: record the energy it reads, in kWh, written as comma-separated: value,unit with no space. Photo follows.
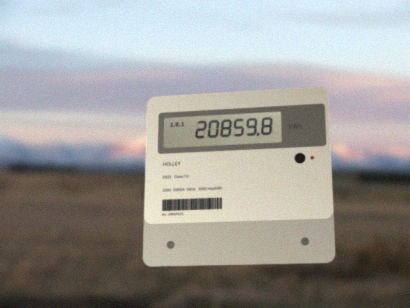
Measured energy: 20859.8,kWh
